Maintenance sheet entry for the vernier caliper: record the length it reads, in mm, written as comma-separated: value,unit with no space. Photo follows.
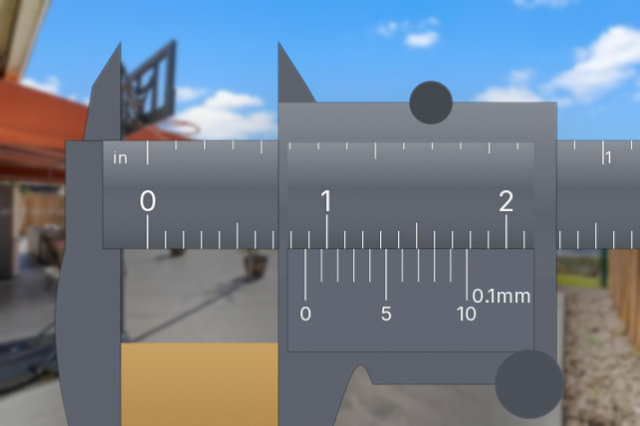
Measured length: 8.8,mm
